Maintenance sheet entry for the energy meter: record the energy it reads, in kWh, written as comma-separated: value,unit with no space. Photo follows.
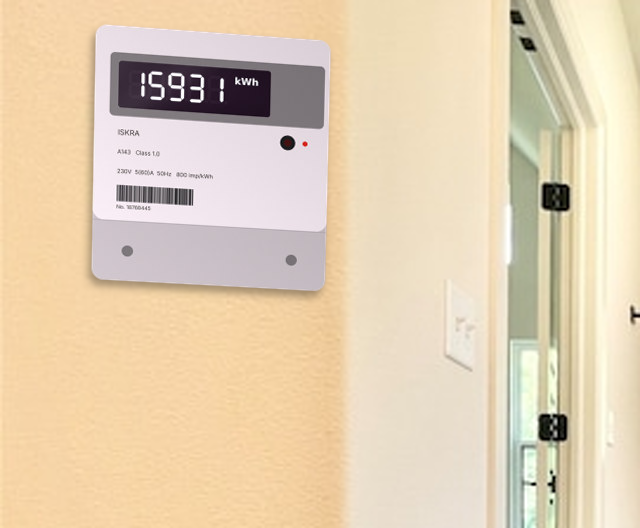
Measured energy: 15931,kWh
